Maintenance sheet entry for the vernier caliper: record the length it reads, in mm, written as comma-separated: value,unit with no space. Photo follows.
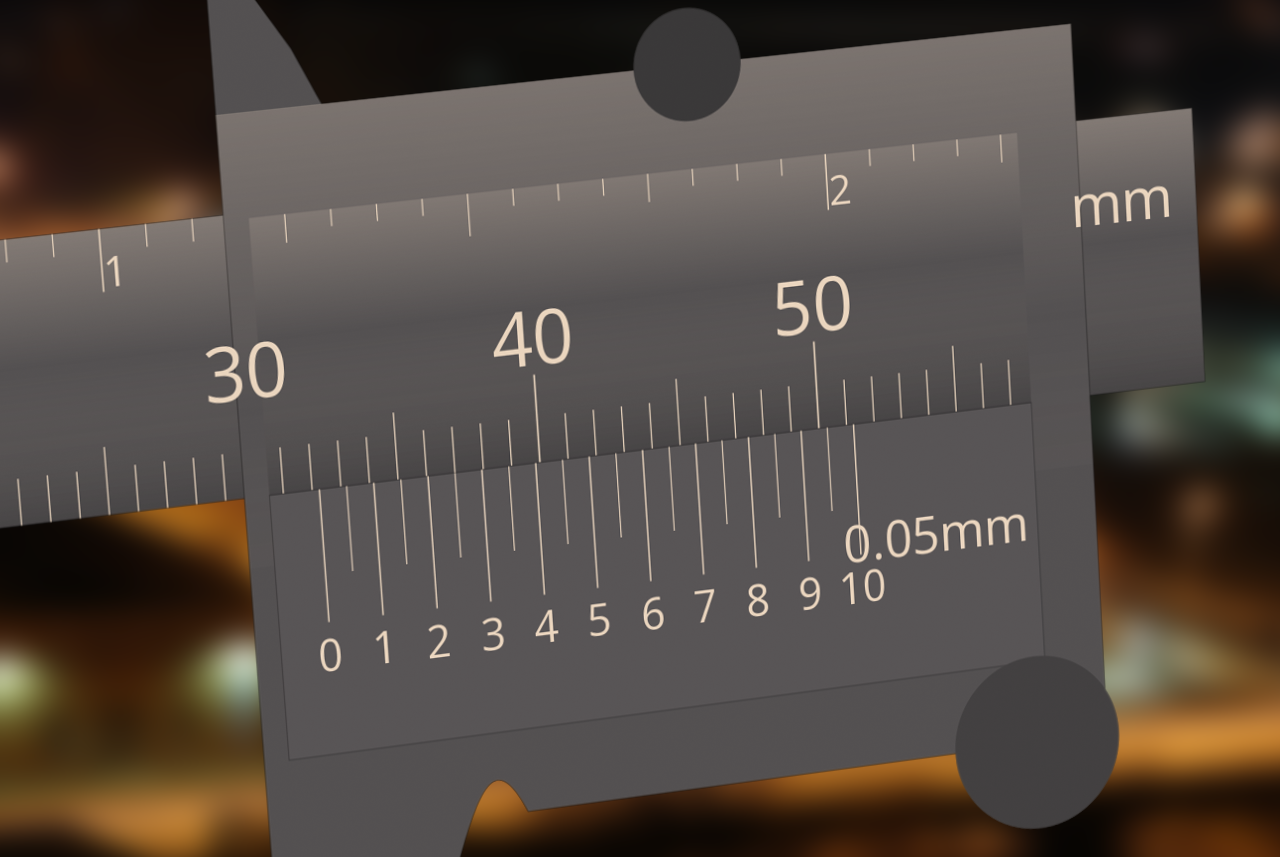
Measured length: 32.25,mm
